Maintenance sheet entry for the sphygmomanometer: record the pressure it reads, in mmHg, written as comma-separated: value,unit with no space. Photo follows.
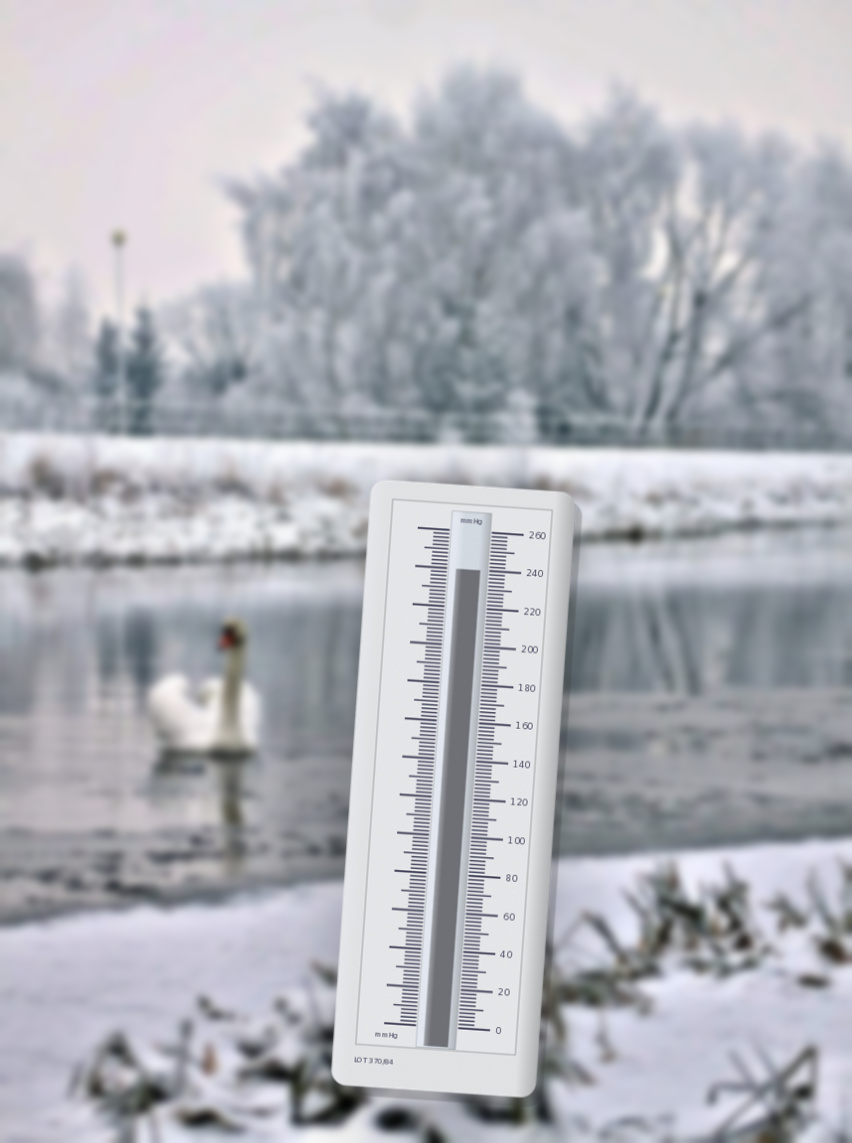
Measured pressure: 240,mmHg
